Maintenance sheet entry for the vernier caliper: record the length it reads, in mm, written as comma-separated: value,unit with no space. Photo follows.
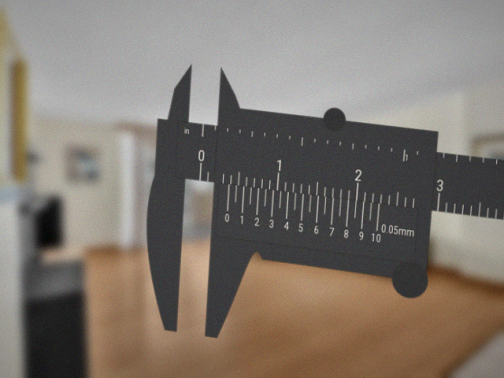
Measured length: 3.8,mm
